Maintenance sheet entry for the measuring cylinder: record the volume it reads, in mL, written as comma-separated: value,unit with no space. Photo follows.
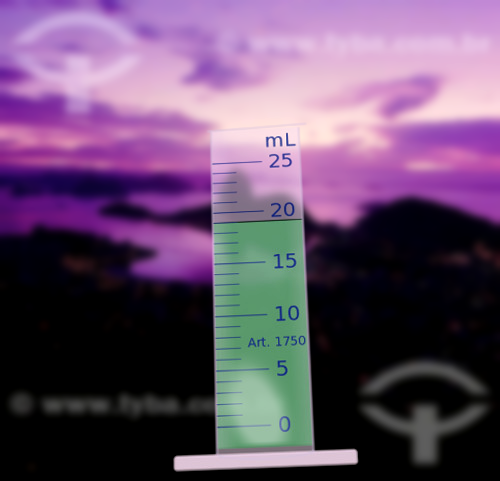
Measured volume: 19,mL
